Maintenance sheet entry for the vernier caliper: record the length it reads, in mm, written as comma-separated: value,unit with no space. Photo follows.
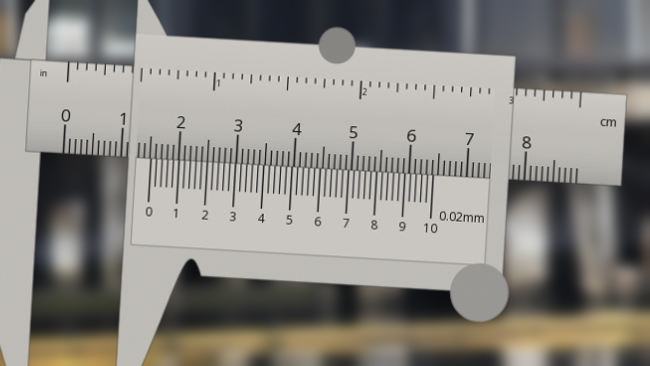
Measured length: 15.2,mm
